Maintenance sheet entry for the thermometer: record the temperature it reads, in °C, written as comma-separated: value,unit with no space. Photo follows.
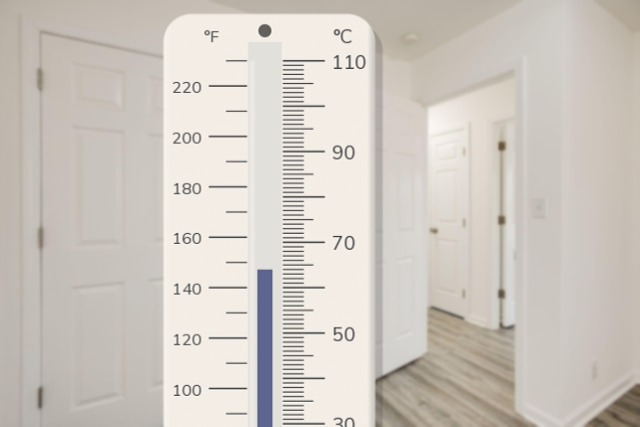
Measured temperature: 64,°C
